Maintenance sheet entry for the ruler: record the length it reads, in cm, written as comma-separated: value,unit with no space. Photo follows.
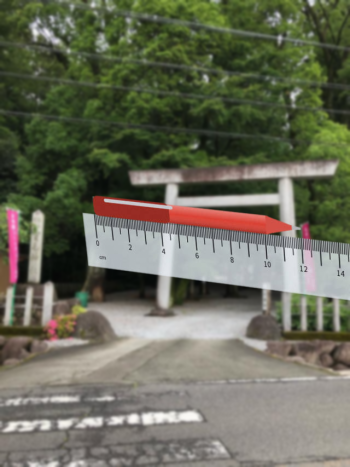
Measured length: 12,cm
